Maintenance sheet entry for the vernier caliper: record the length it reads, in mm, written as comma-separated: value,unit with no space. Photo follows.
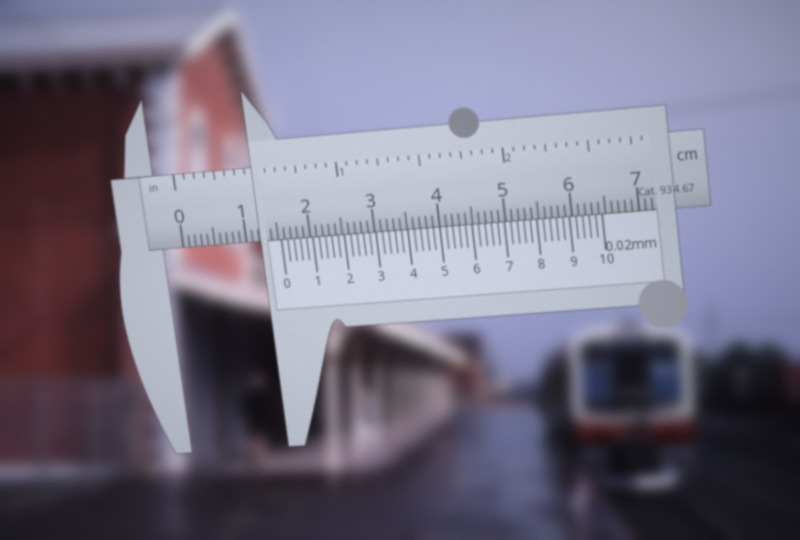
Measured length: 15.5,mm
